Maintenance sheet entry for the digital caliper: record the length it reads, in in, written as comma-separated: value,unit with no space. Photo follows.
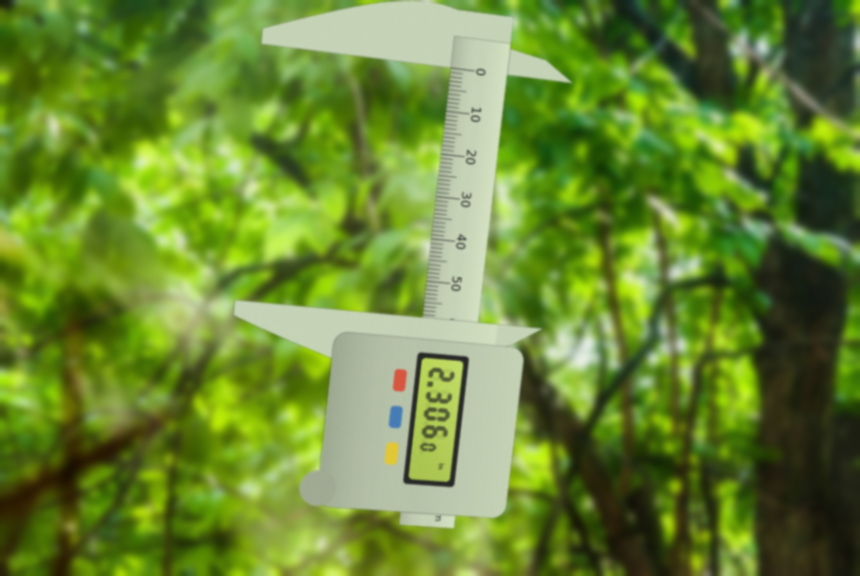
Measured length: 2.3060,in
